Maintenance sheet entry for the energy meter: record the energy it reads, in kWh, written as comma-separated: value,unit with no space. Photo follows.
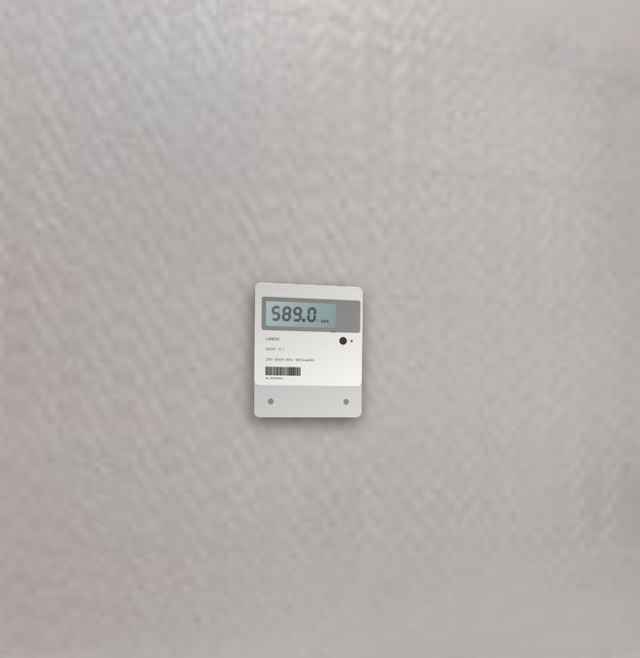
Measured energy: 589.0,kWh
